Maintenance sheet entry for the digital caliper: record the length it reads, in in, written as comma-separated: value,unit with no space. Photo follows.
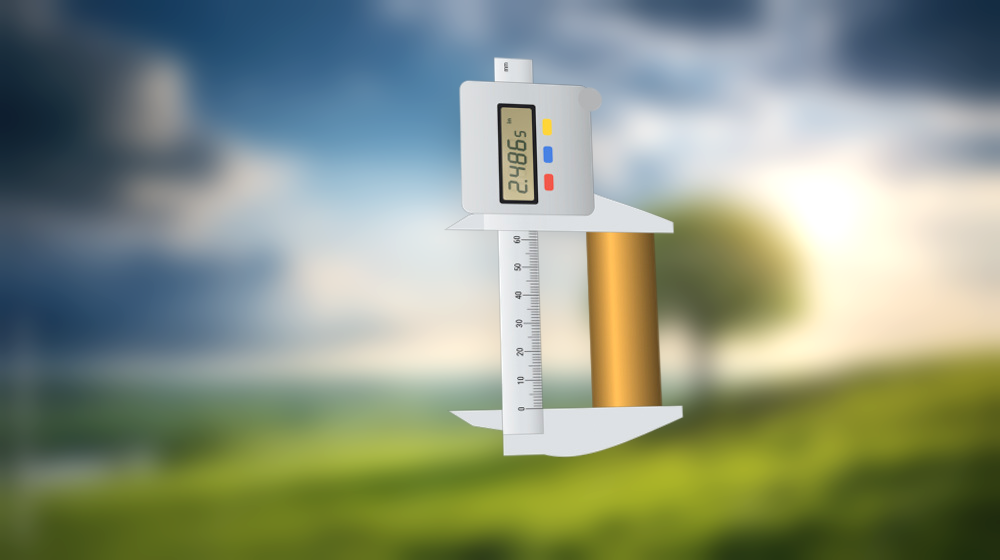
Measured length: 2.4865,in
